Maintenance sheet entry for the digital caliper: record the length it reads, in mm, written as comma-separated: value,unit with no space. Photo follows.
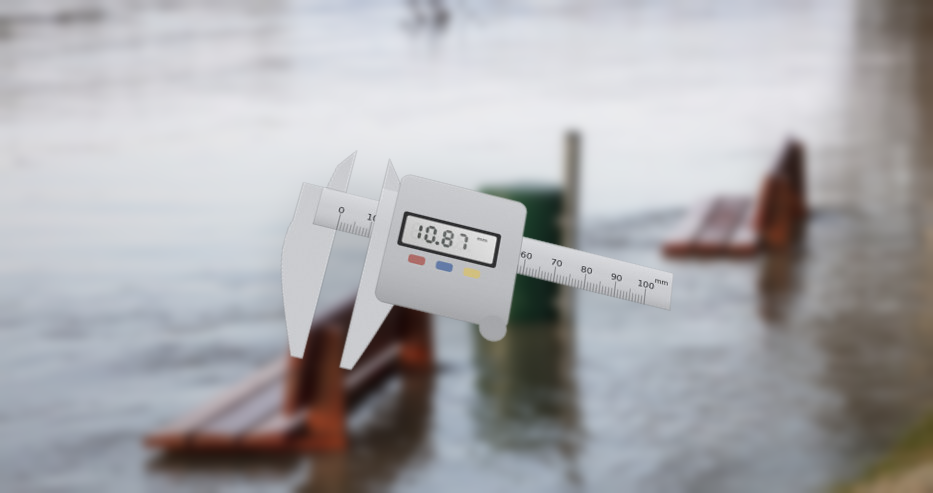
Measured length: 10.87,mm
